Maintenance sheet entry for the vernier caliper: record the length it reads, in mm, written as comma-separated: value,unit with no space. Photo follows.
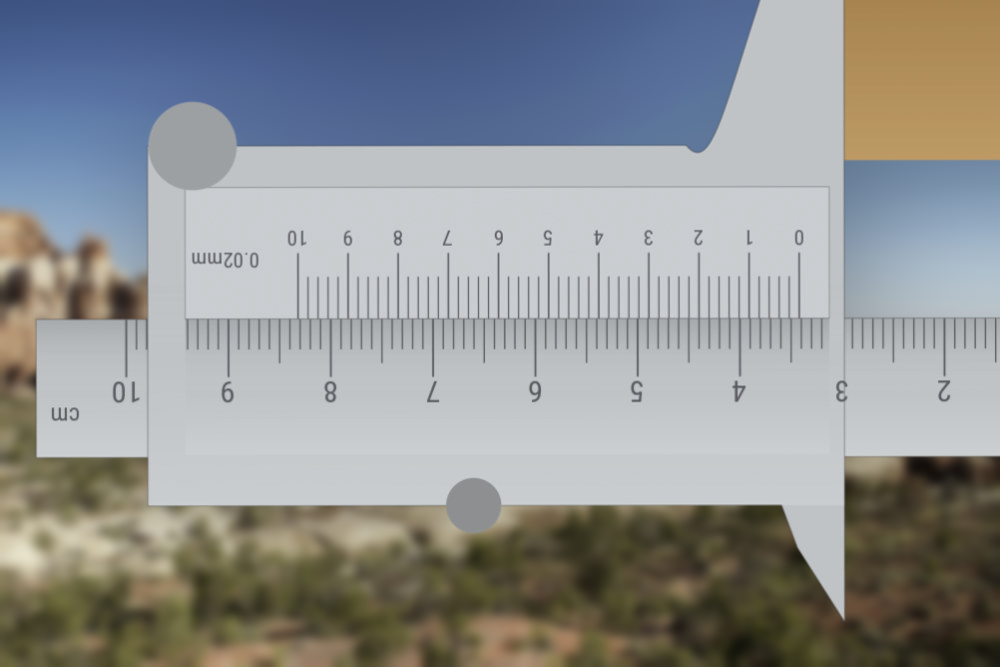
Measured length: 34.2,mm
